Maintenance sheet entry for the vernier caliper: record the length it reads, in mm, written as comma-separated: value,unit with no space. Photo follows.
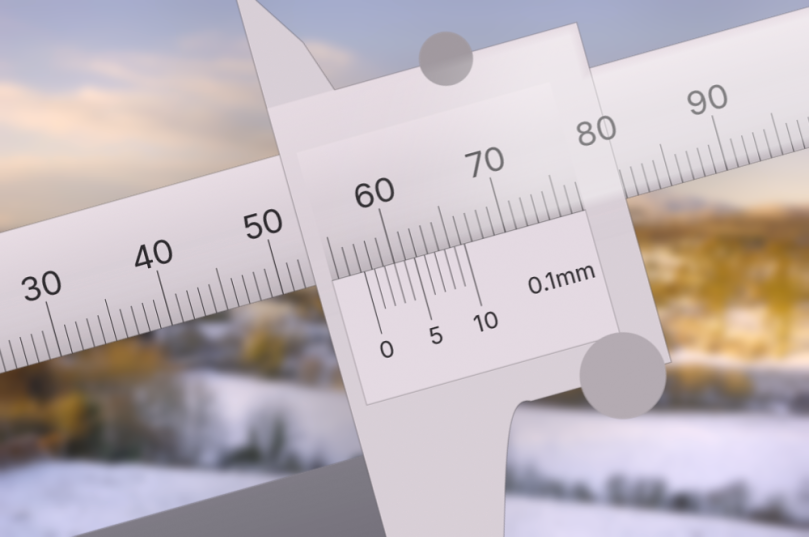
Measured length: 57.3,mm
